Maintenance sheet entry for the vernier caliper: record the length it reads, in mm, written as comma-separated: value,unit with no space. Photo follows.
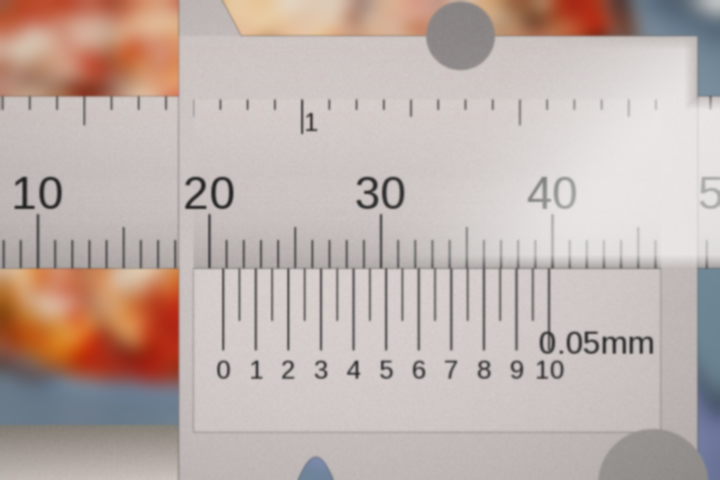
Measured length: 20.8,mm
